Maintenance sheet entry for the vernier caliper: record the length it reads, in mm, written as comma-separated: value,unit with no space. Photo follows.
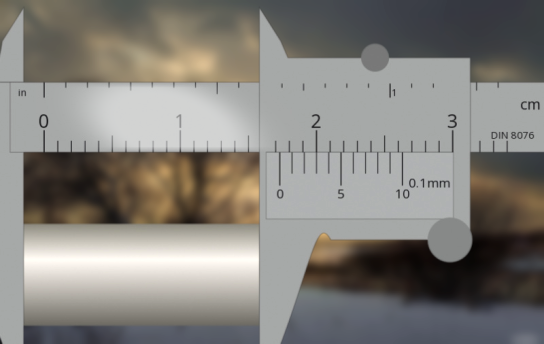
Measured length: 17.3,mm
